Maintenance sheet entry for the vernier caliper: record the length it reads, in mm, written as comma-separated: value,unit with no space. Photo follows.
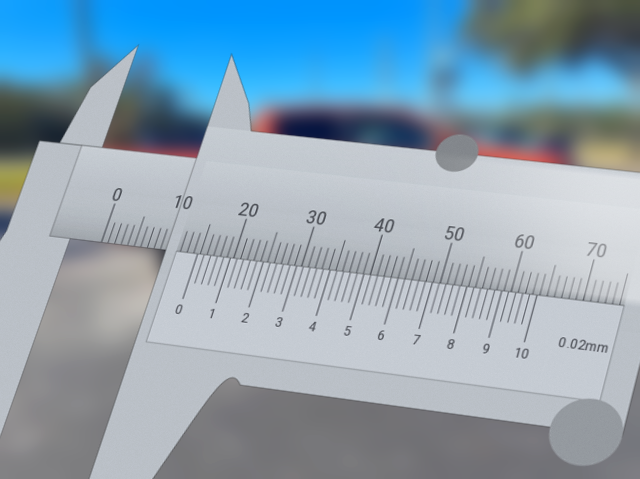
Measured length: 14.6,mm
